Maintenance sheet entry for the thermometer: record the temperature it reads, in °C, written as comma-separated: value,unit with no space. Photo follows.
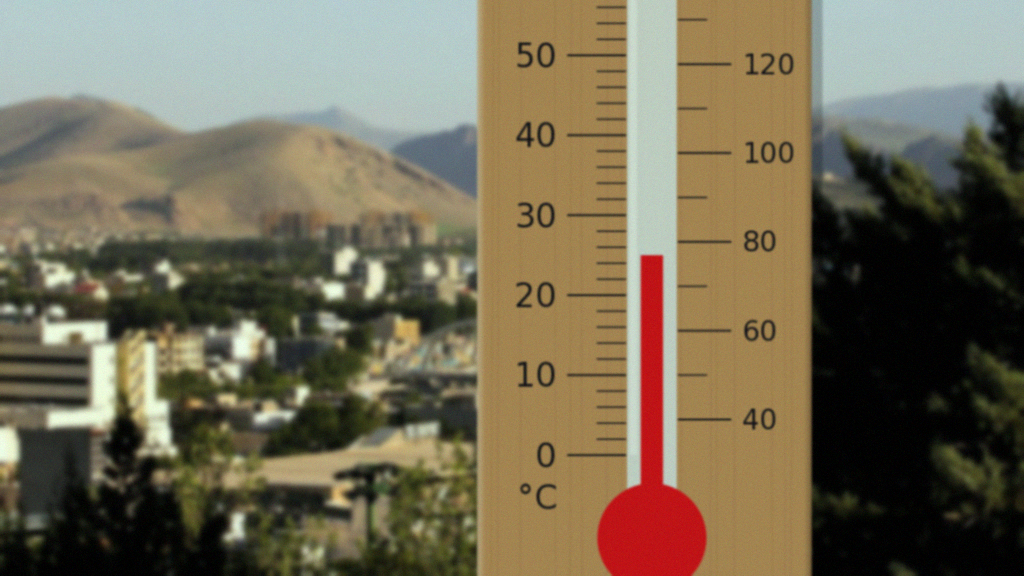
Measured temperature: 25,°C
